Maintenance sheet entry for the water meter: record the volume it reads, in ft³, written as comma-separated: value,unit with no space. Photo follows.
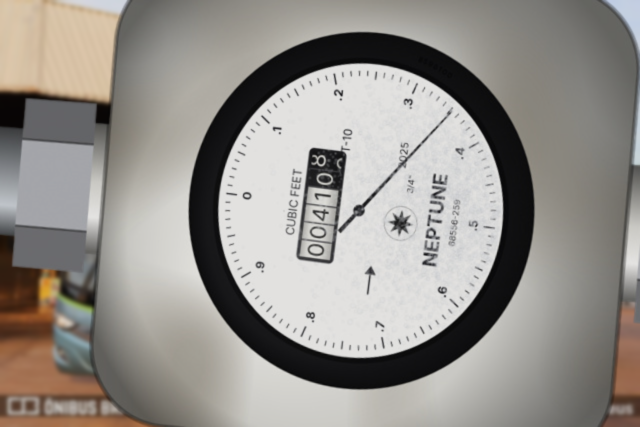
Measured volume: 4108.35,ft³
